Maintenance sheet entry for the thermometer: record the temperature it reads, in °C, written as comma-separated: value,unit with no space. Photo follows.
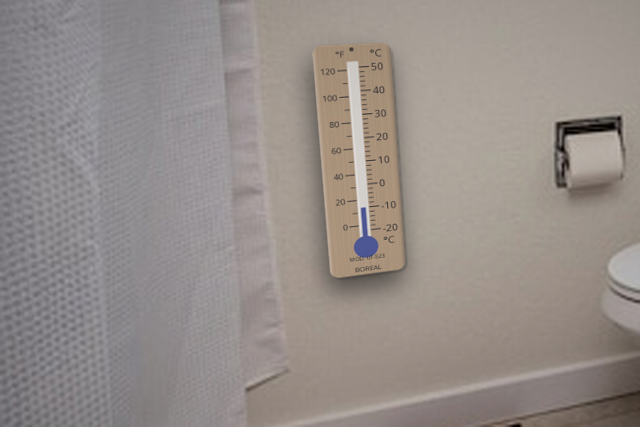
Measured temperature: -10,°C
